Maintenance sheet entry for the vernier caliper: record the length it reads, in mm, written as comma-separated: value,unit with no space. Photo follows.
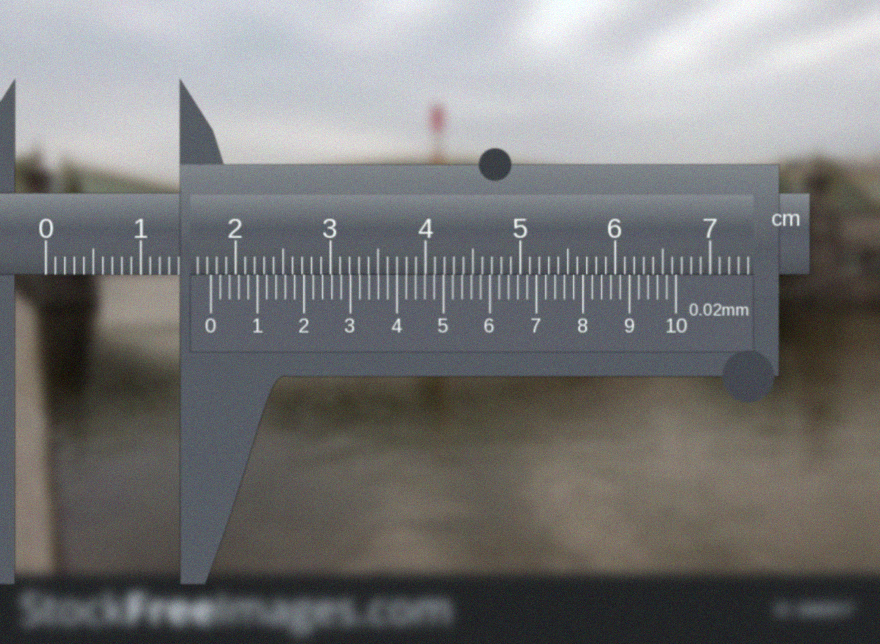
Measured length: 17.4,mm
